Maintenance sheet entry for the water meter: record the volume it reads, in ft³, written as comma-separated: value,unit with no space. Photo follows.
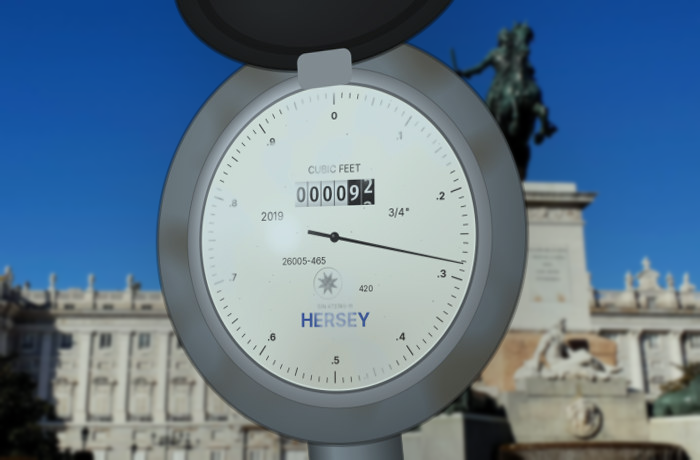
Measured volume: 92.28,ft³
